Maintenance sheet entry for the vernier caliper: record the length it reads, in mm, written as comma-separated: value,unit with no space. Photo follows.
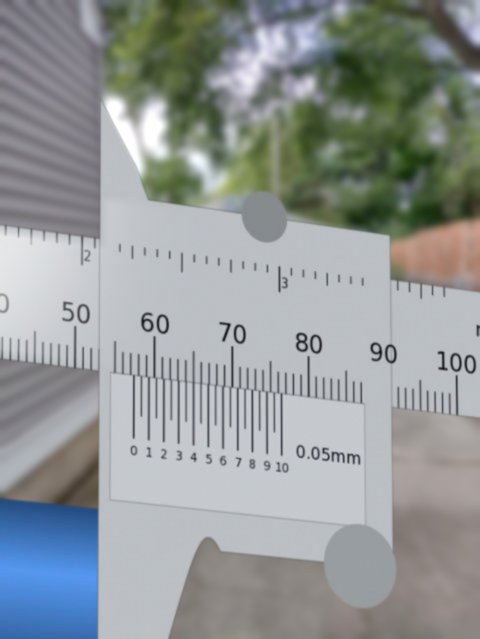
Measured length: 57.4,mm
